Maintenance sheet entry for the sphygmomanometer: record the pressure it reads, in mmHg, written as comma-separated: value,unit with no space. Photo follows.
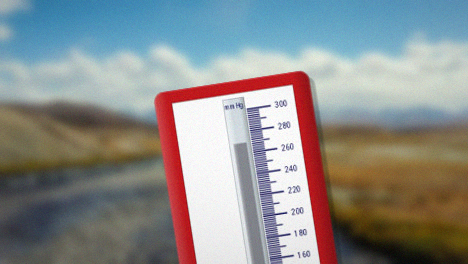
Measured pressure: 270,mmHg
